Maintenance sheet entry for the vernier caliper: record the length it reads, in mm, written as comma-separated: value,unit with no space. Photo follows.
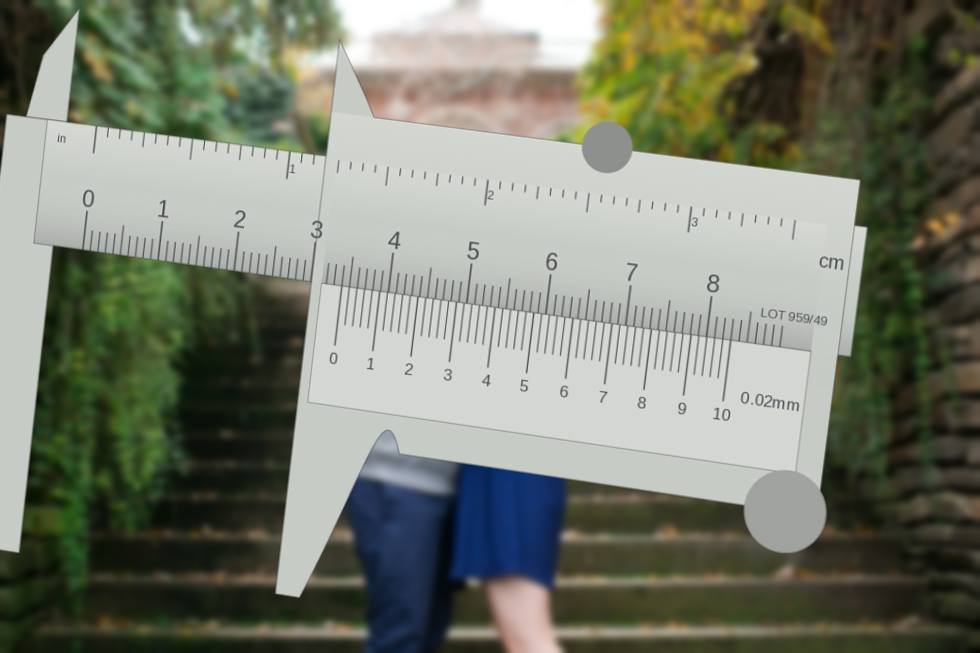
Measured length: 34.0,mm
